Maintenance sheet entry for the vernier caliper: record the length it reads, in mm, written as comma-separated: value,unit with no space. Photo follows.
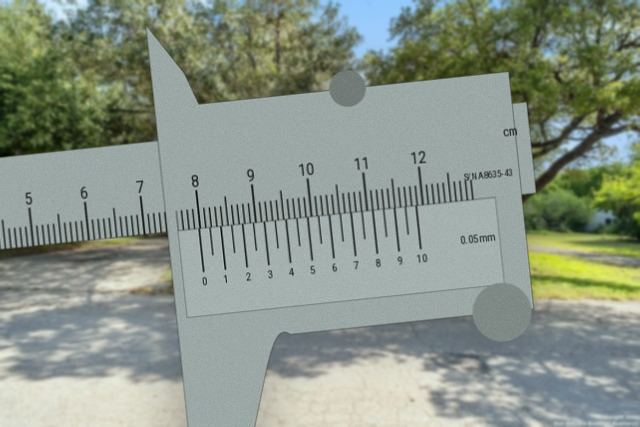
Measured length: 79.8,mm
